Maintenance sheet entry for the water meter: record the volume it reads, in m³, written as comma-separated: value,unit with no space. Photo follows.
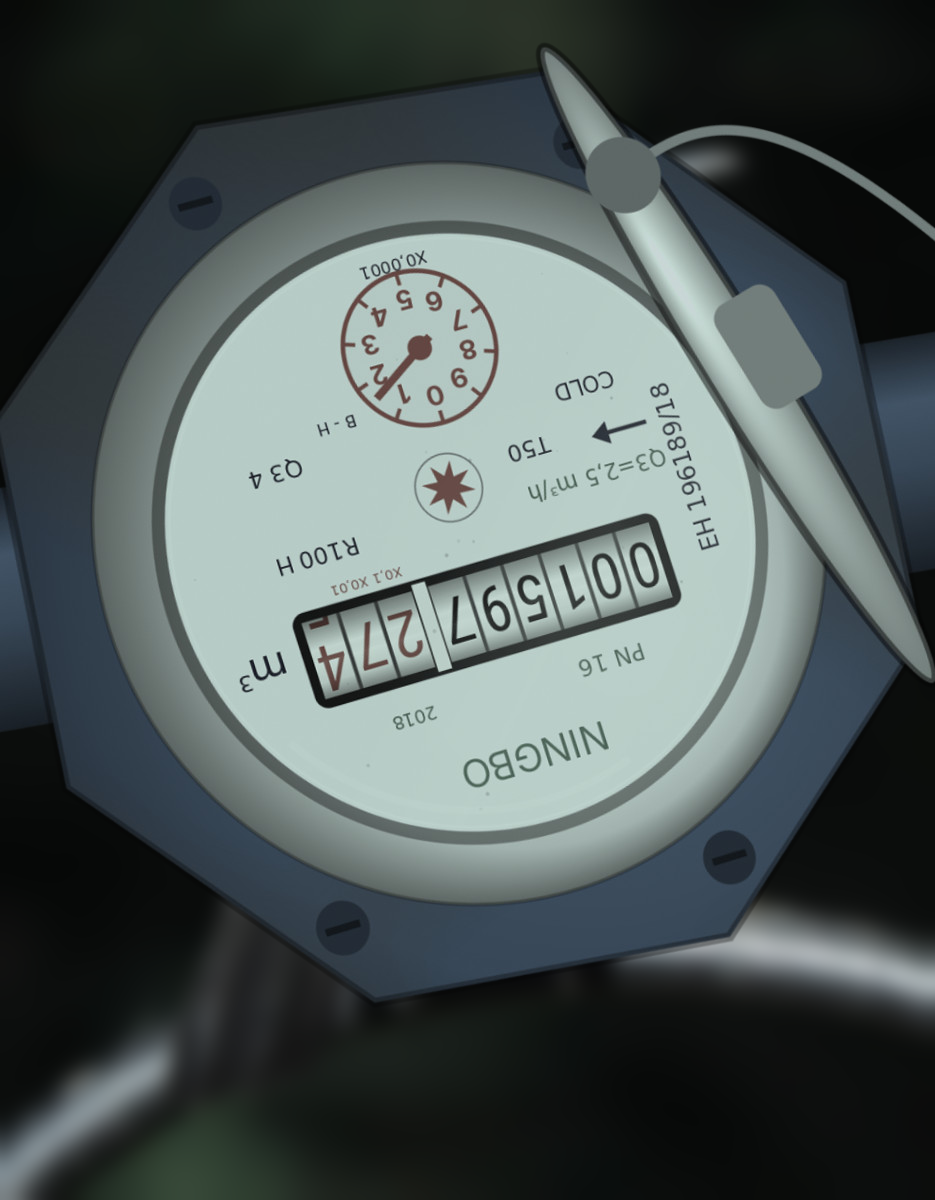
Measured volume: 1597.2741,m³
